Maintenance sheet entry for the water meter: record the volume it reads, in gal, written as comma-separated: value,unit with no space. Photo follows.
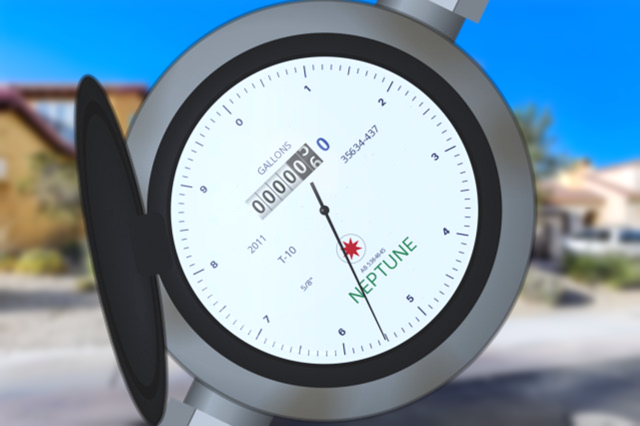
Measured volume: 55.5,gal
